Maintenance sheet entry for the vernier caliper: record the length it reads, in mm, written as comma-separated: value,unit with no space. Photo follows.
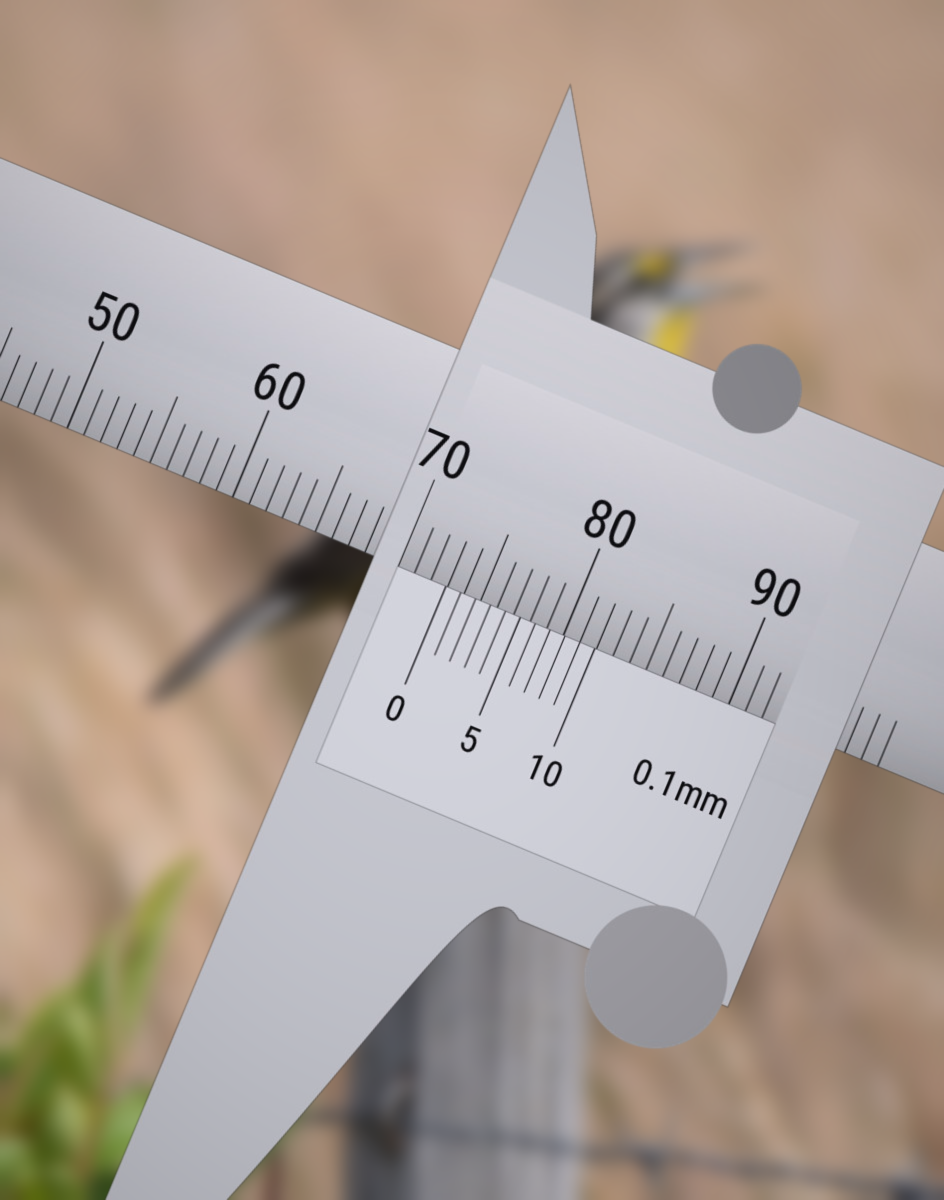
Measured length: 72.9,mm
